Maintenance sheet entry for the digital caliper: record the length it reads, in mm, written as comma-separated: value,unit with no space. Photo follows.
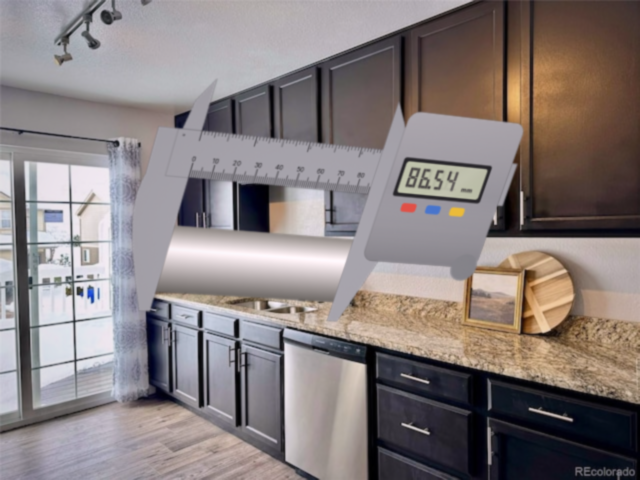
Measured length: 86.54,mm
